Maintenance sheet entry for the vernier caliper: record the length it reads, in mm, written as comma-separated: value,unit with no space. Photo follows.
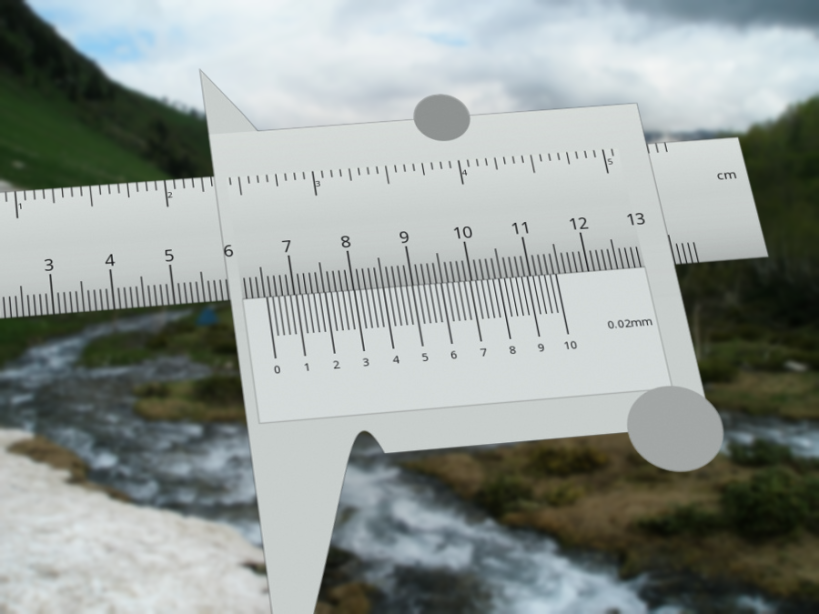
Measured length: 65.4,mm
